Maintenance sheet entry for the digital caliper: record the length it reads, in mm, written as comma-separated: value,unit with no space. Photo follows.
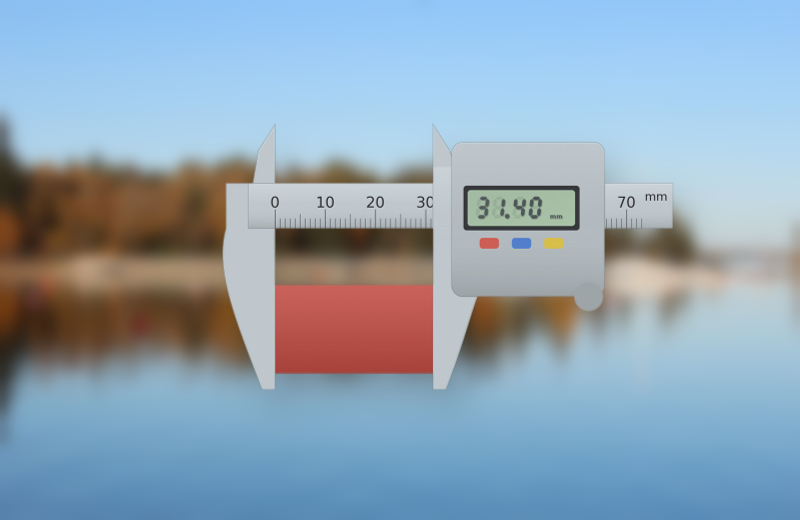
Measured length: 31.40,mm
